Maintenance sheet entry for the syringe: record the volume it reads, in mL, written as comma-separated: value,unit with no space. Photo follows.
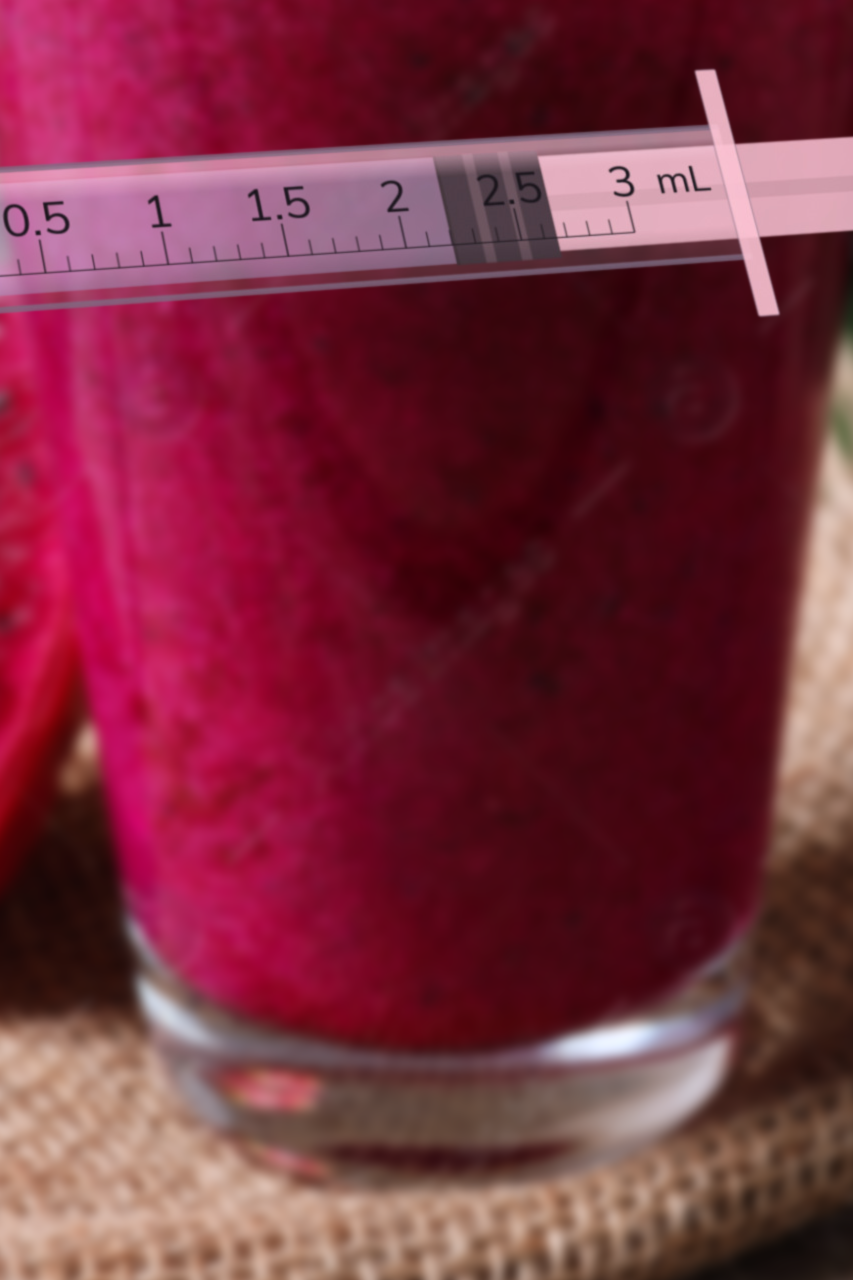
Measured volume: 2.2,mL
